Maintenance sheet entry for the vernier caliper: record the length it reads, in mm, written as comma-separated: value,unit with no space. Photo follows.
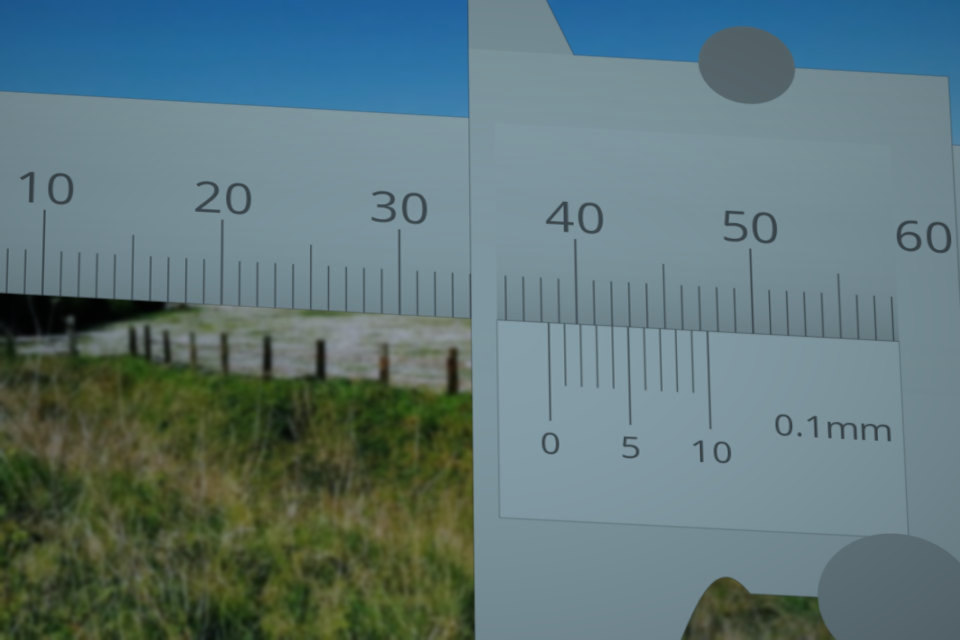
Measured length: 38.4,mm
